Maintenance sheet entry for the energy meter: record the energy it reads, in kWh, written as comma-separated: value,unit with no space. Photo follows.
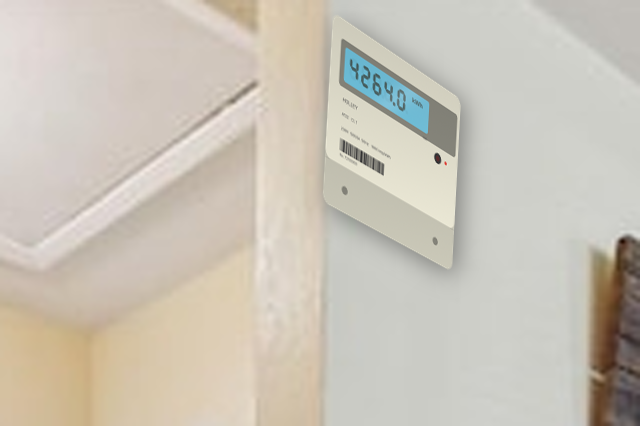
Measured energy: 4264.0,kWh
